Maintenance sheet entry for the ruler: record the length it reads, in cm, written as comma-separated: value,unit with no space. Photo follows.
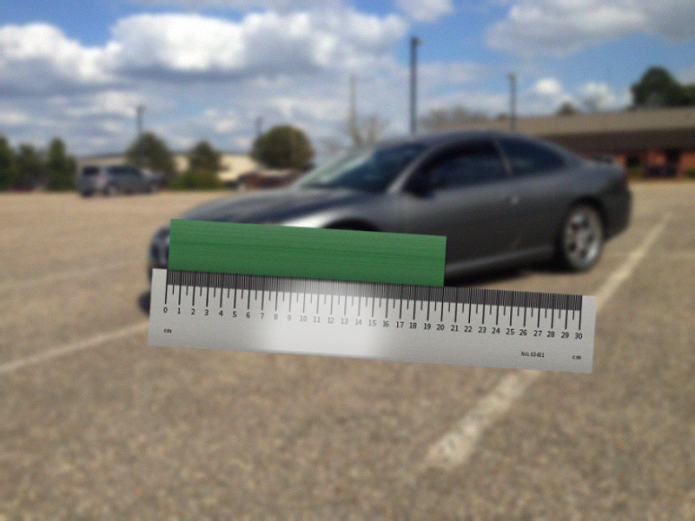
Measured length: 20,cm
